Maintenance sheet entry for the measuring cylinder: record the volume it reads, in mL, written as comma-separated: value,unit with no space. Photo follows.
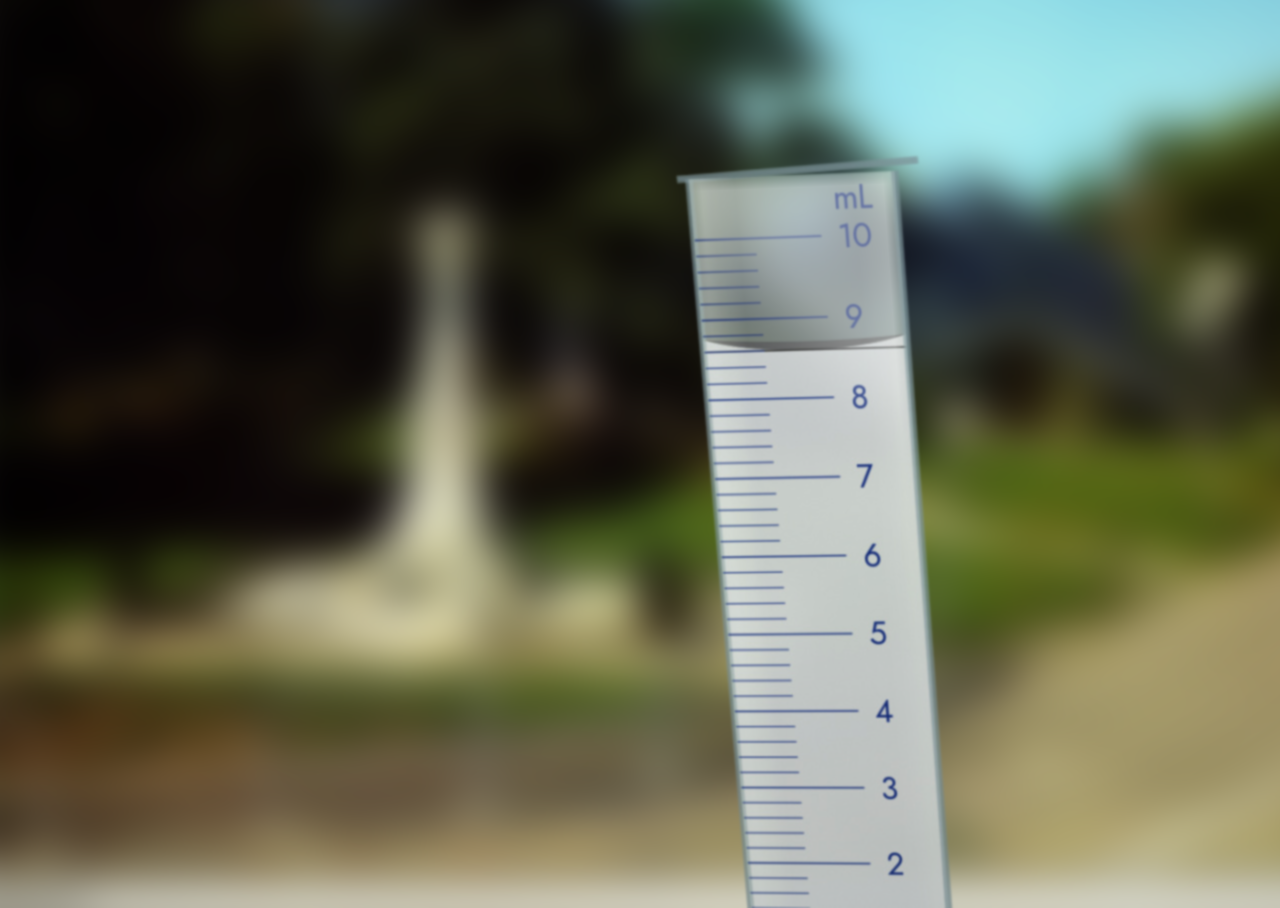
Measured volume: 8.6,mL
